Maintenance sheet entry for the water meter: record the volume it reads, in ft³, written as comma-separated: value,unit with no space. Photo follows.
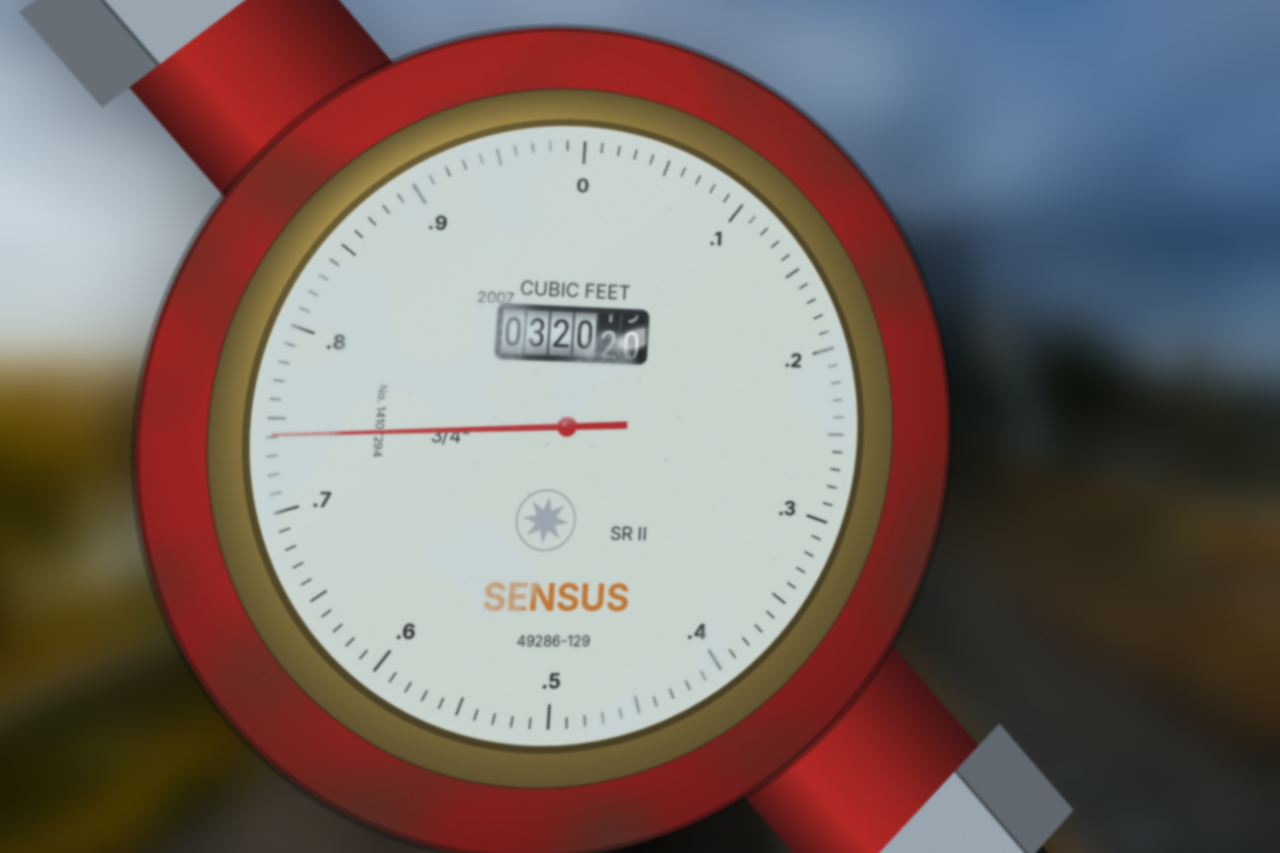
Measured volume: 32019.74,ft³
